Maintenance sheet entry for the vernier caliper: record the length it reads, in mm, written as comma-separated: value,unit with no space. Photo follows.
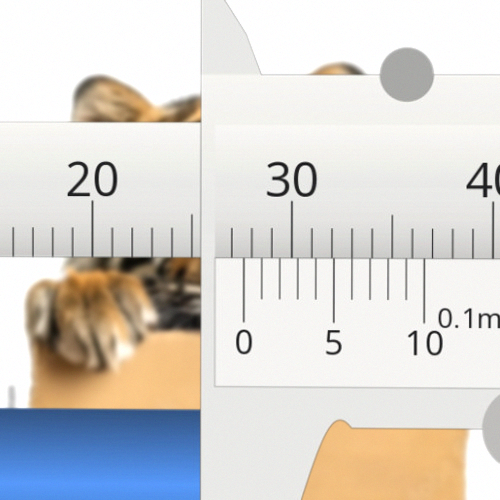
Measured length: 27.6,mm
